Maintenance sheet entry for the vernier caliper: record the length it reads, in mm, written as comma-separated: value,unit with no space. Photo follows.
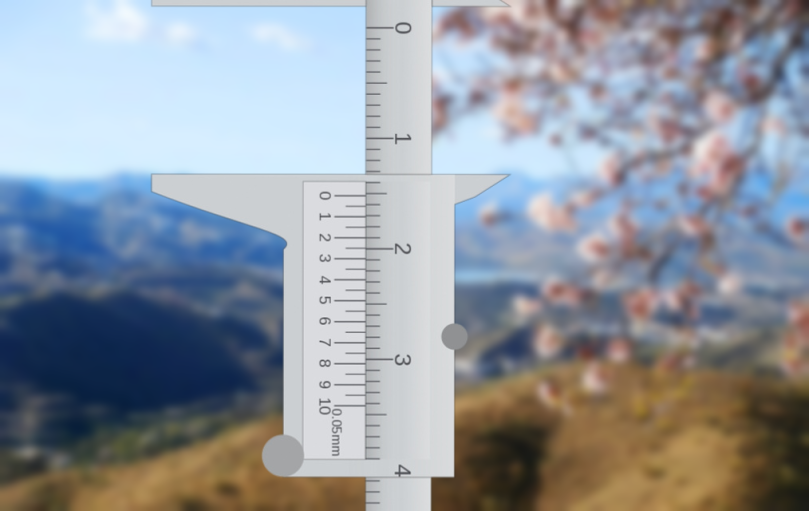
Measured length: 15.2,mm
